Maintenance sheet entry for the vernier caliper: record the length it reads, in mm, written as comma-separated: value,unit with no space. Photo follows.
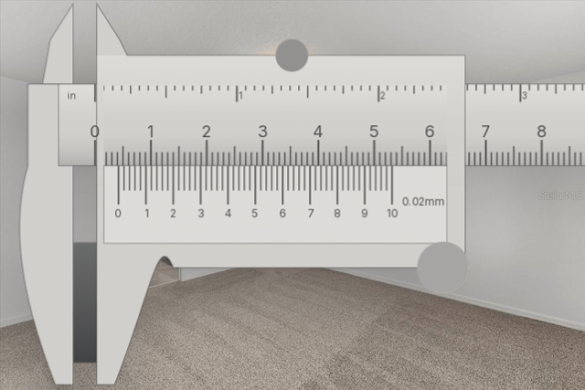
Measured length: 4.2,mm
